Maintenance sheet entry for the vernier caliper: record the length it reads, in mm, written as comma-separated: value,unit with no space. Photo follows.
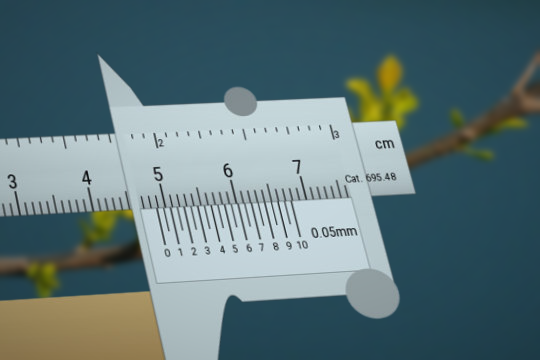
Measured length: 48.8,mm
